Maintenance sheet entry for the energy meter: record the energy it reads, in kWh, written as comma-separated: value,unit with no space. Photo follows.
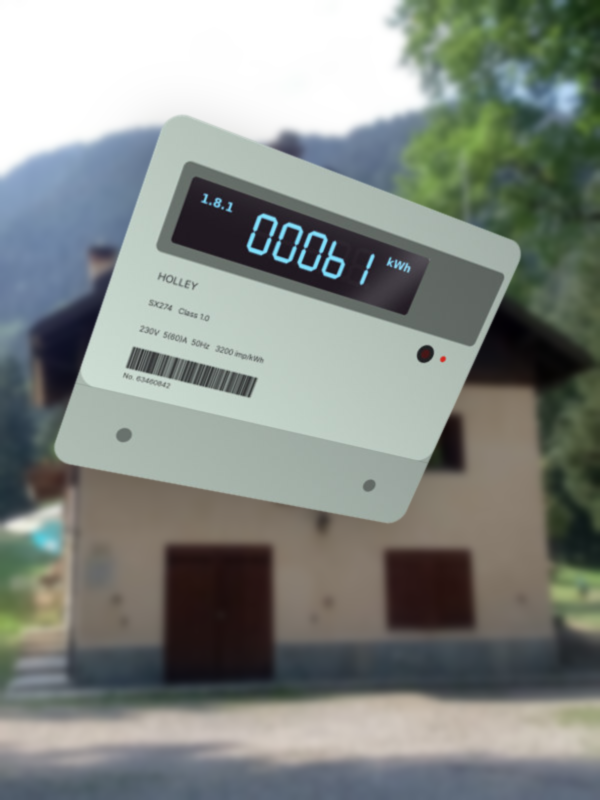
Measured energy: 61,kWh
